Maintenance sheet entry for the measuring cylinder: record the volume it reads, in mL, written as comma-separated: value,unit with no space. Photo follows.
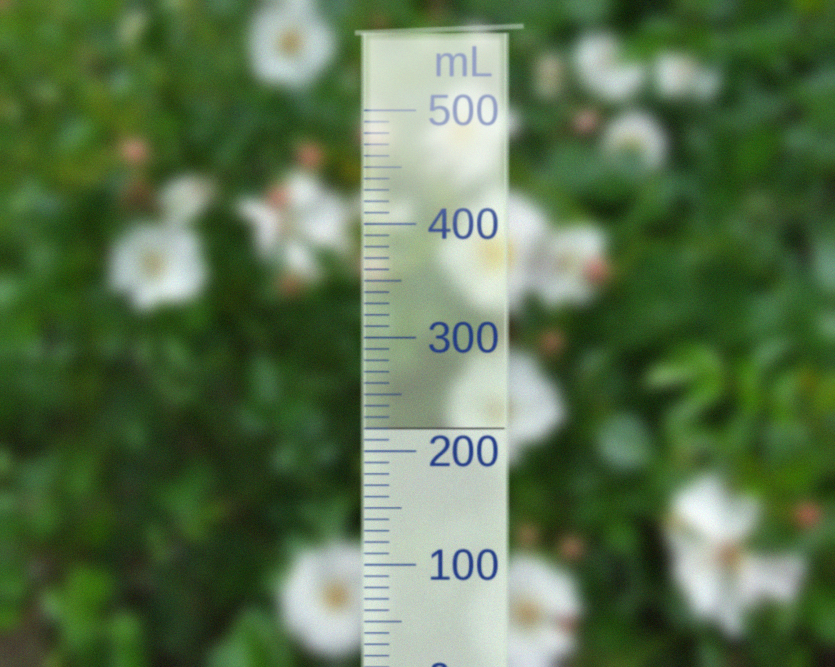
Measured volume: 220,mL
